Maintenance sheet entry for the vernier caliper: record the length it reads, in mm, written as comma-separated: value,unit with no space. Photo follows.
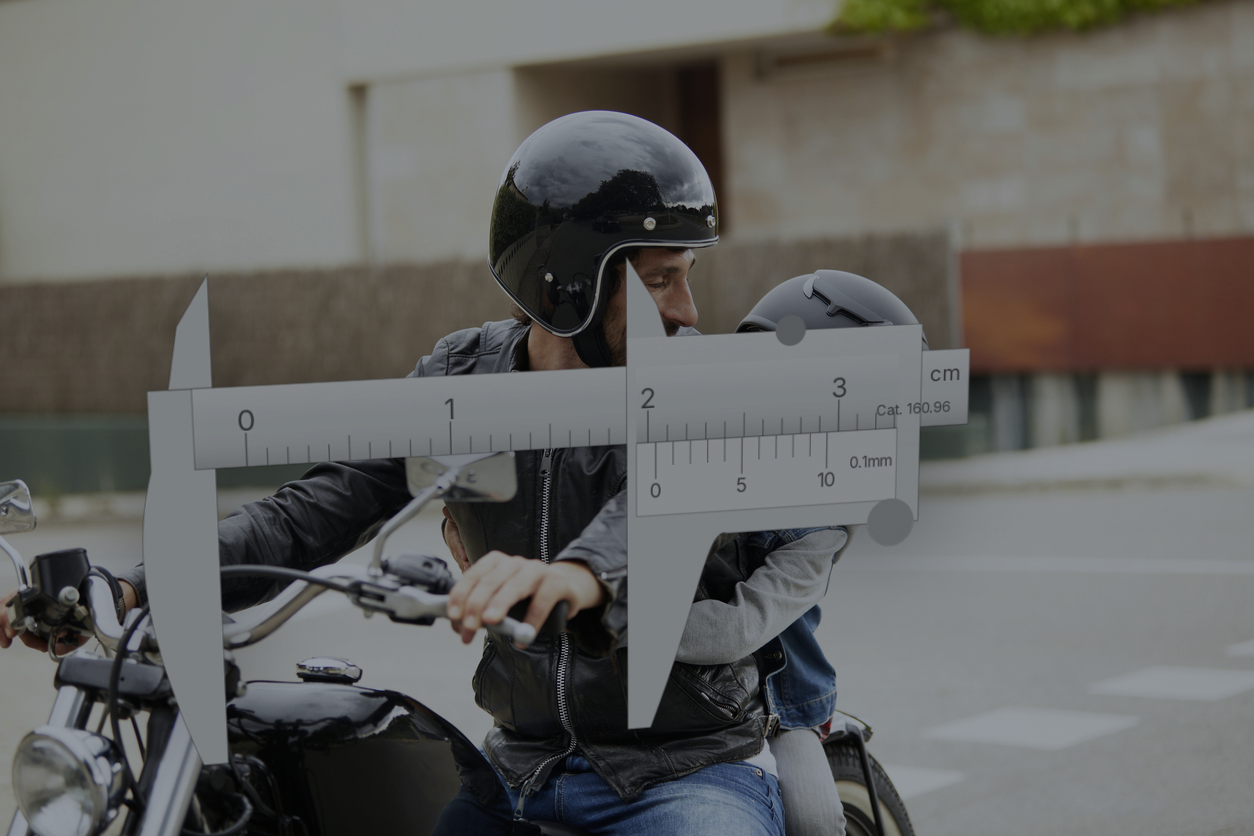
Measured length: 20.4,mm
